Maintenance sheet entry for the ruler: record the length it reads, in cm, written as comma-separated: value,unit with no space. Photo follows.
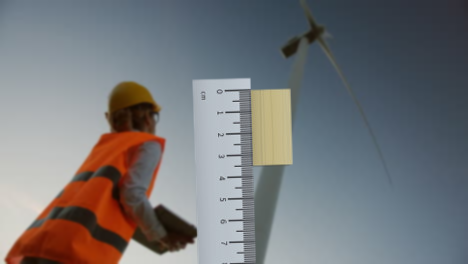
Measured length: 3.5,cm
